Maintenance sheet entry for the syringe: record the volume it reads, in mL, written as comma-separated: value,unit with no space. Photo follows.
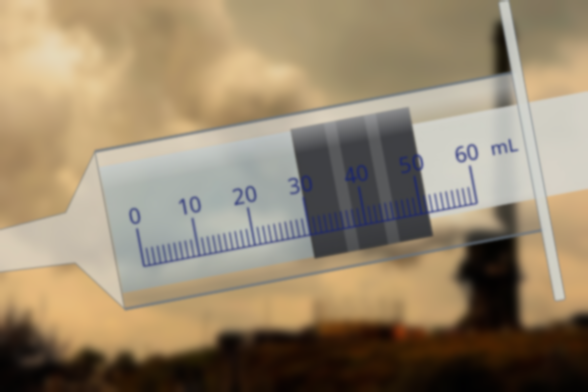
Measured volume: 30,mL
